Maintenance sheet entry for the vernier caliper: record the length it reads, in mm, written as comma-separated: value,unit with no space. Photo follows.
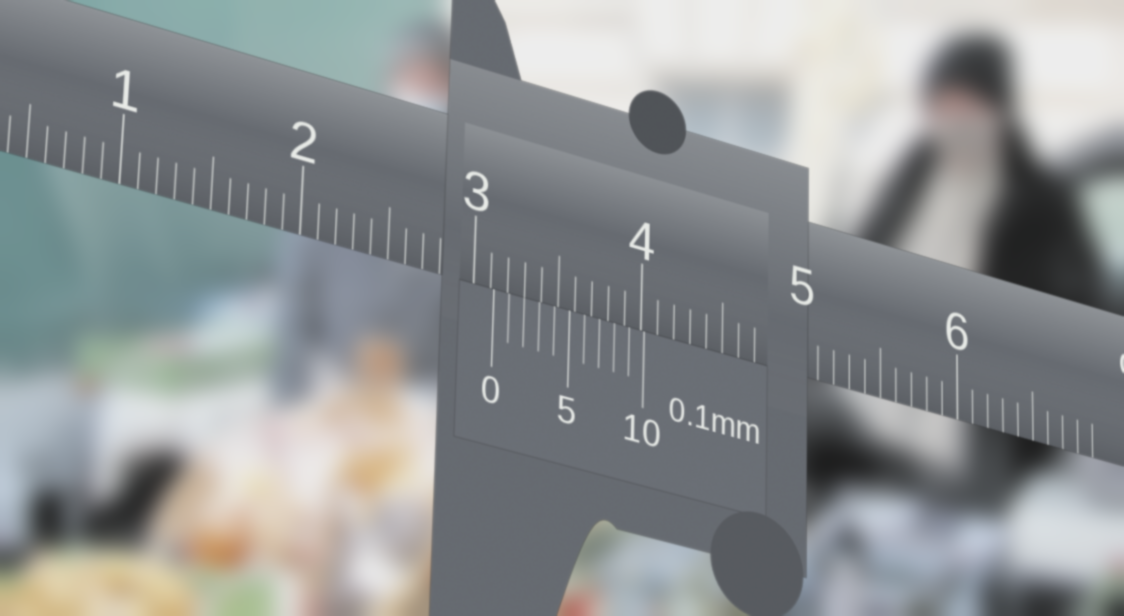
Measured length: 31.2,mm
